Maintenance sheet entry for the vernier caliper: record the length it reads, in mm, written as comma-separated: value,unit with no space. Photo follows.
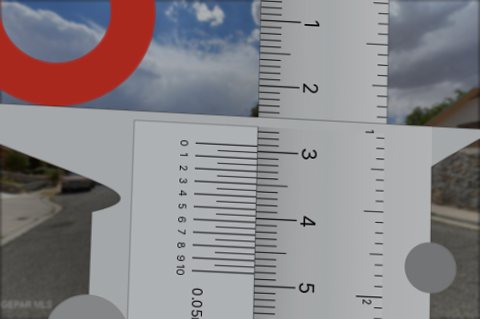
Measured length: 29.2,mm
